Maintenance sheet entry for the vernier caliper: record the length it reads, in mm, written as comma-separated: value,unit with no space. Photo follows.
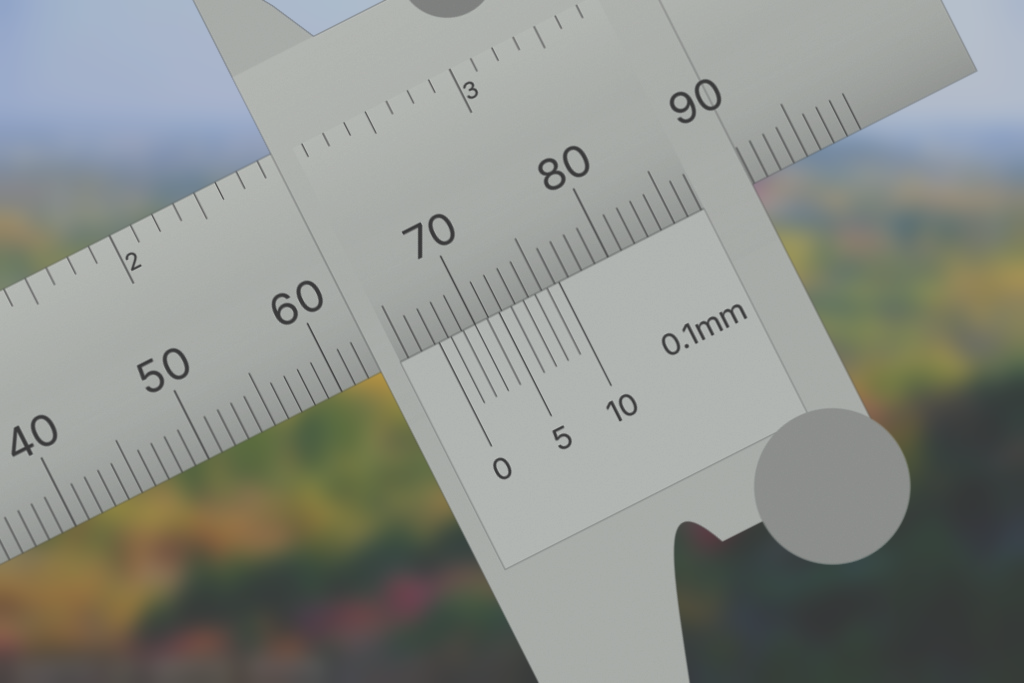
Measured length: 67.3,mm
